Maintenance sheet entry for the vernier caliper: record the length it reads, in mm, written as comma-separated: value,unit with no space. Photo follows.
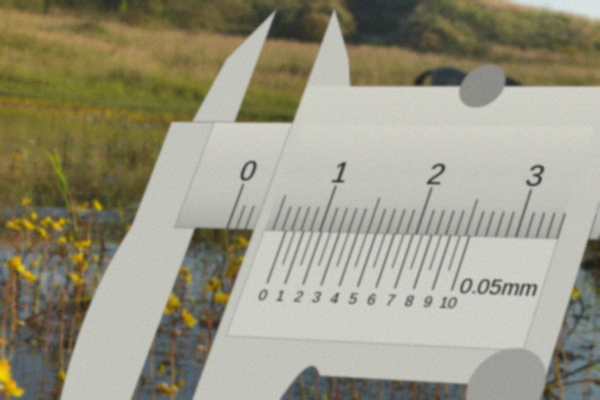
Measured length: 6.4,mm
